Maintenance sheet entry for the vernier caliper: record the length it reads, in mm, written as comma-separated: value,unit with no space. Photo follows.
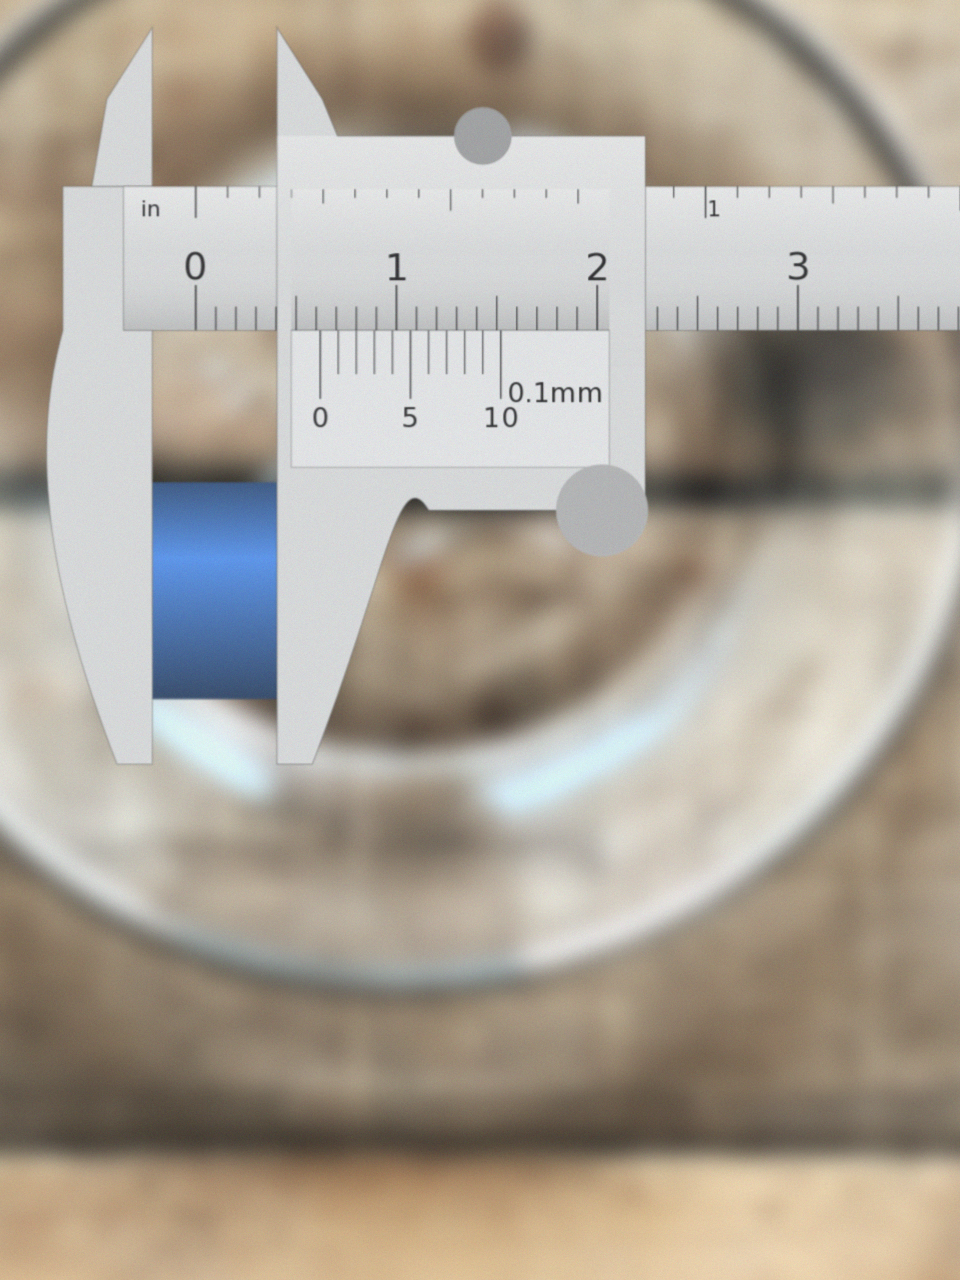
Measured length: 6.2,mm
